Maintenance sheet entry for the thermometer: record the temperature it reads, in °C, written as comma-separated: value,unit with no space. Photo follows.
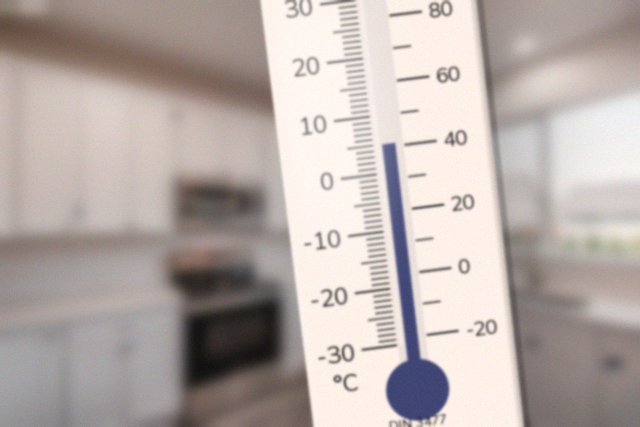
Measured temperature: 5,°C
